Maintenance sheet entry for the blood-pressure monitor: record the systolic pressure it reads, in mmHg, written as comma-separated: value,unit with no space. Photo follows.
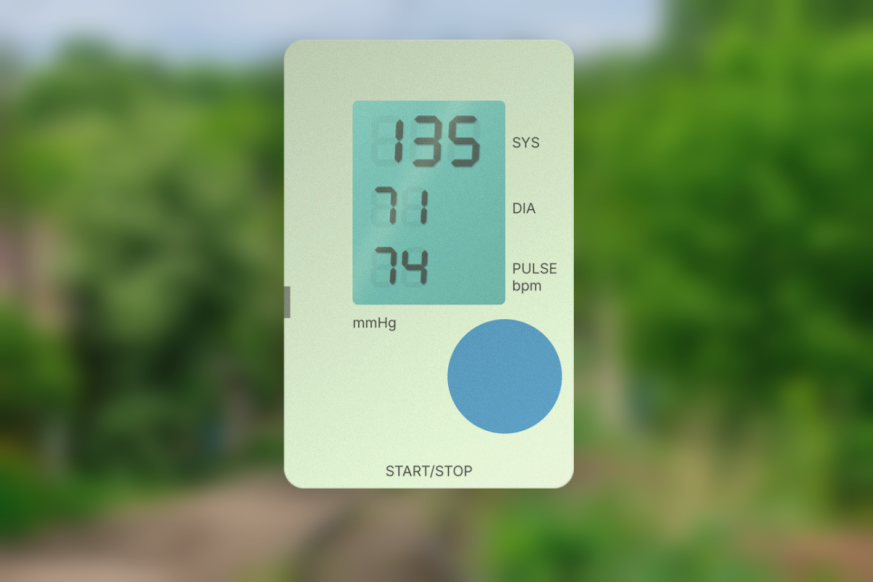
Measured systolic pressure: 135,mmHg
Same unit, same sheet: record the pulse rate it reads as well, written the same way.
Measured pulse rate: 74,bpm
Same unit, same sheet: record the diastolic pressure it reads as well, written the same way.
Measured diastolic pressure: 71,mmHg
